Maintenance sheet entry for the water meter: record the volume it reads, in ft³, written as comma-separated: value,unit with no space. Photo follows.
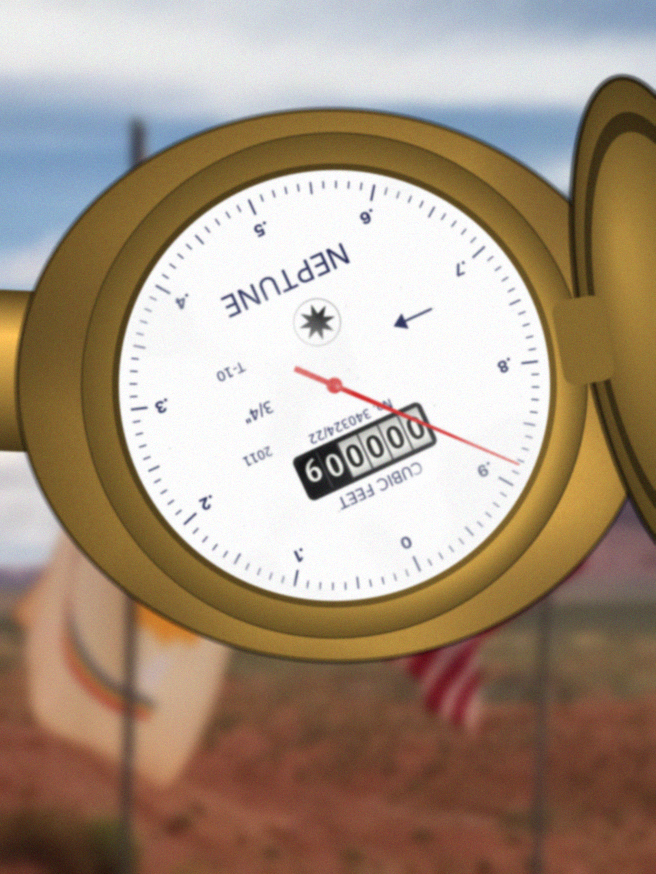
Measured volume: 8.88,ft³
